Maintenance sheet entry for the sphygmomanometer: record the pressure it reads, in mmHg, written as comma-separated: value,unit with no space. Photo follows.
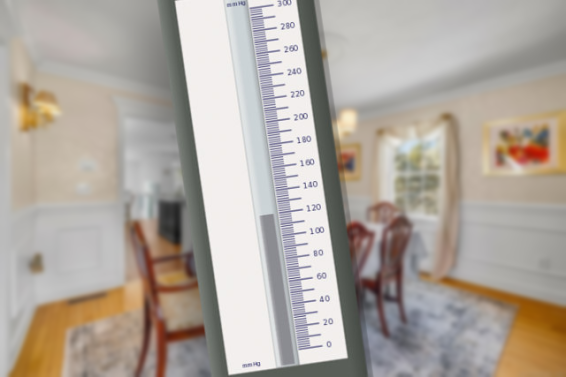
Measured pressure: 120,mmHg
